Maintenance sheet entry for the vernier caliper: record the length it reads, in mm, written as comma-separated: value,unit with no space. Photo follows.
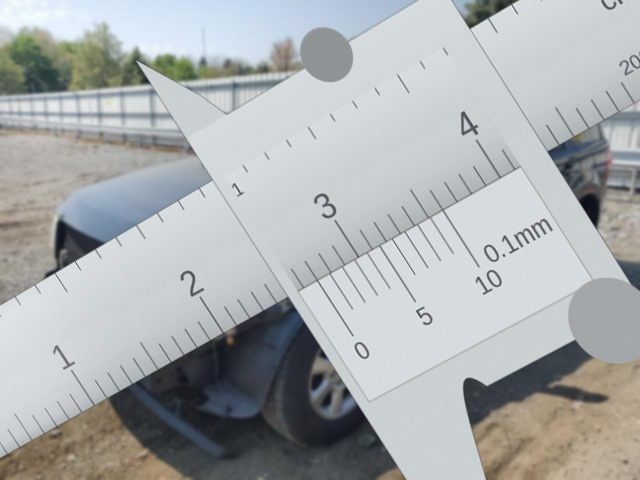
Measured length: 27.0,mm
